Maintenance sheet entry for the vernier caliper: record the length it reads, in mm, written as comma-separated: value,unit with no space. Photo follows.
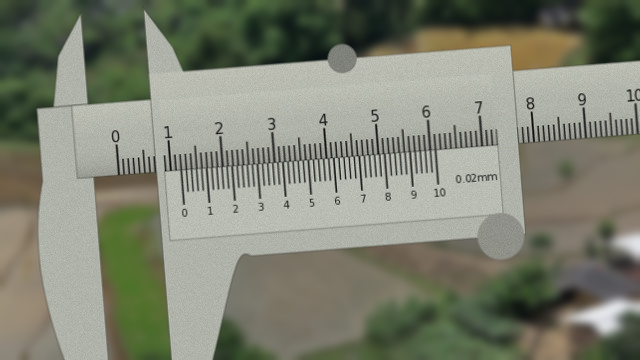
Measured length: 12.0,mm
